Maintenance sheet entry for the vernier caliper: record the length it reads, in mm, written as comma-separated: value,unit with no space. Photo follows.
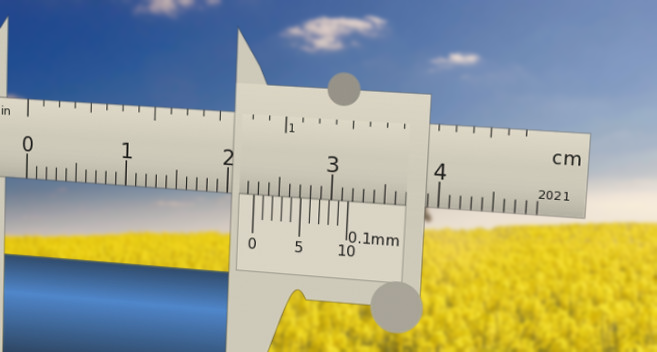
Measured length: 22.6,mm
